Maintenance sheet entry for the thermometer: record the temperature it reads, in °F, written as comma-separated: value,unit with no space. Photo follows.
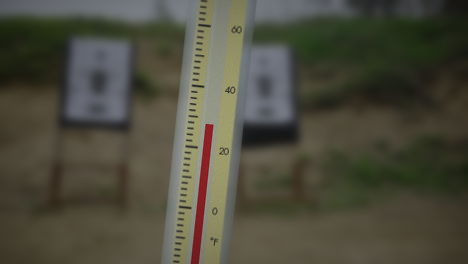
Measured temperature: 28,°F
